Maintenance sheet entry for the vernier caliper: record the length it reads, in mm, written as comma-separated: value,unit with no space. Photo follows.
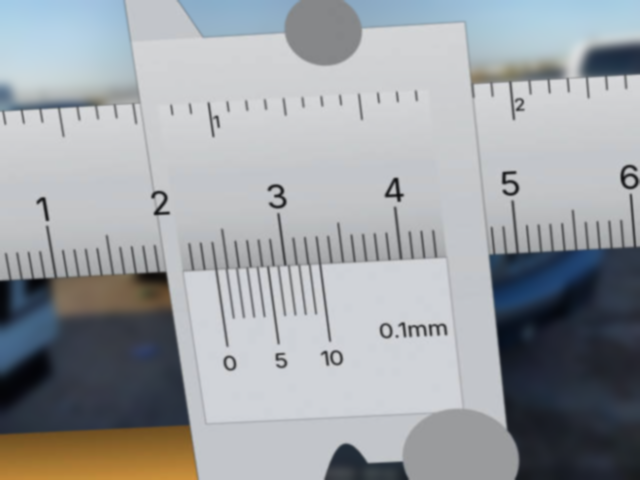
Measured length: 24.0,mm
